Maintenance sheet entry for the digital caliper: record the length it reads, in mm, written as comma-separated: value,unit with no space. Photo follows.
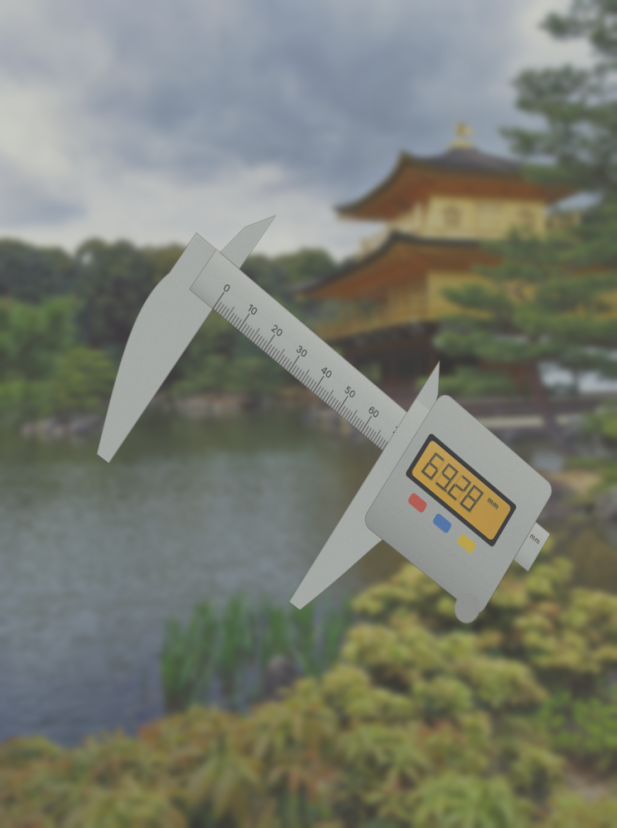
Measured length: 69.28,mm
